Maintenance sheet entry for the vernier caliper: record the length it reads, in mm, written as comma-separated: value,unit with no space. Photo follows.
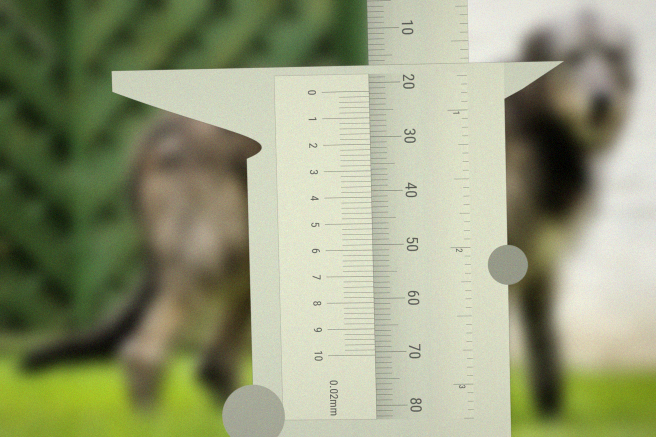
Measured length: 21.6,mm
